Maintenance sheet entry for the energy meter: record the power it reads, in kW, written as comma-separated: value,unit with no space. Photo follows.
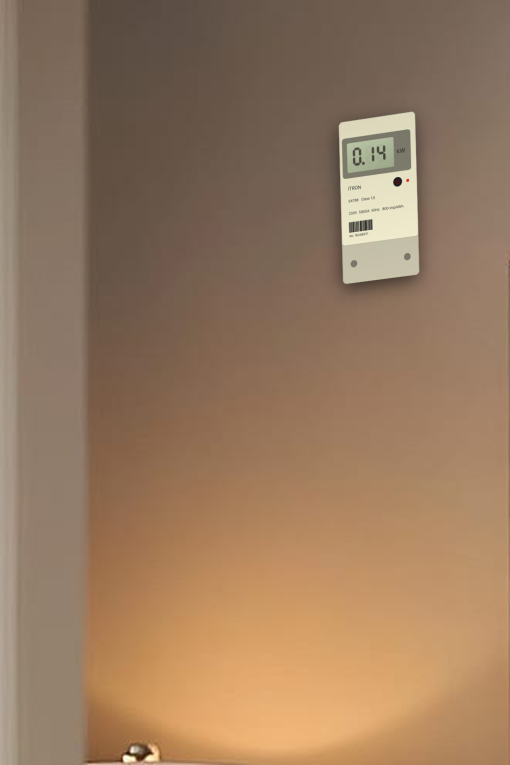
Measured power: 0.14,kW
